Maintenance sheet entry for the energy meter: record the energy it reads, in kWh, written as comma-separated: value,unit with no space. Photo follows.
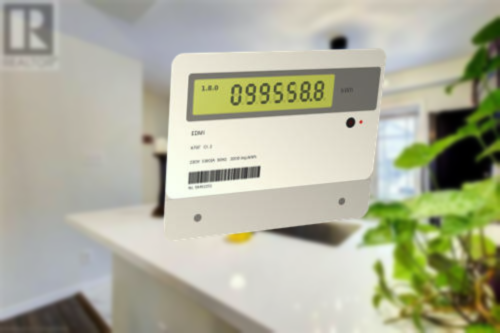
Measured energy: 99558.8,kWh
